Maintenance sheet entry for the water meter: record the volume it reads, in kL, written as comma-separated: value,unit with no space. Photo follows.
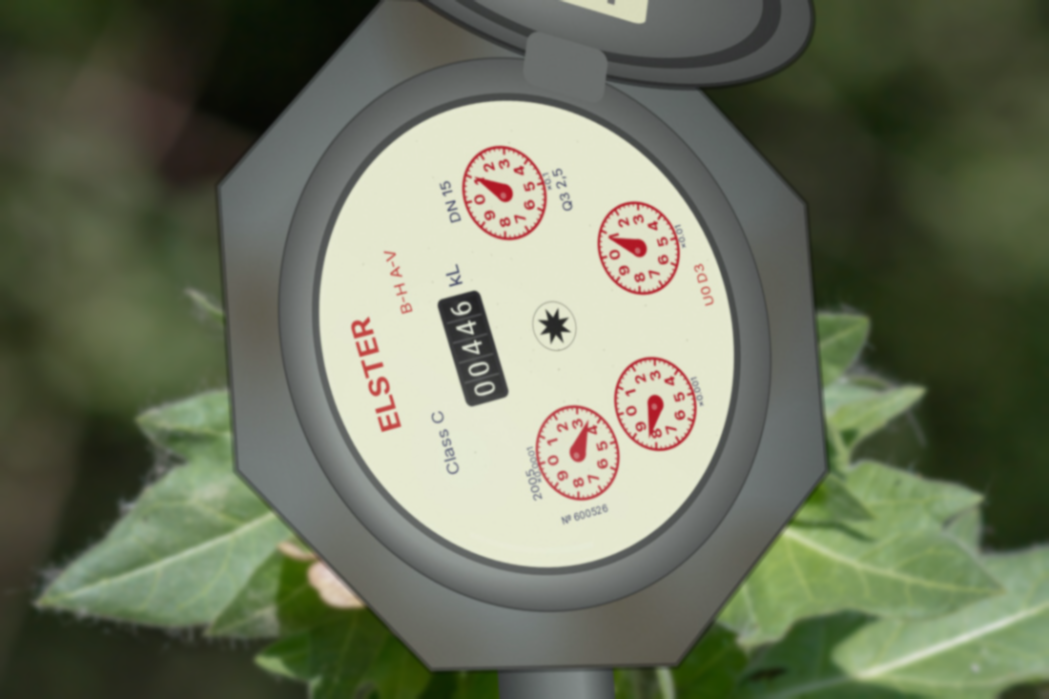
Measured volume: 446.1083,kL
